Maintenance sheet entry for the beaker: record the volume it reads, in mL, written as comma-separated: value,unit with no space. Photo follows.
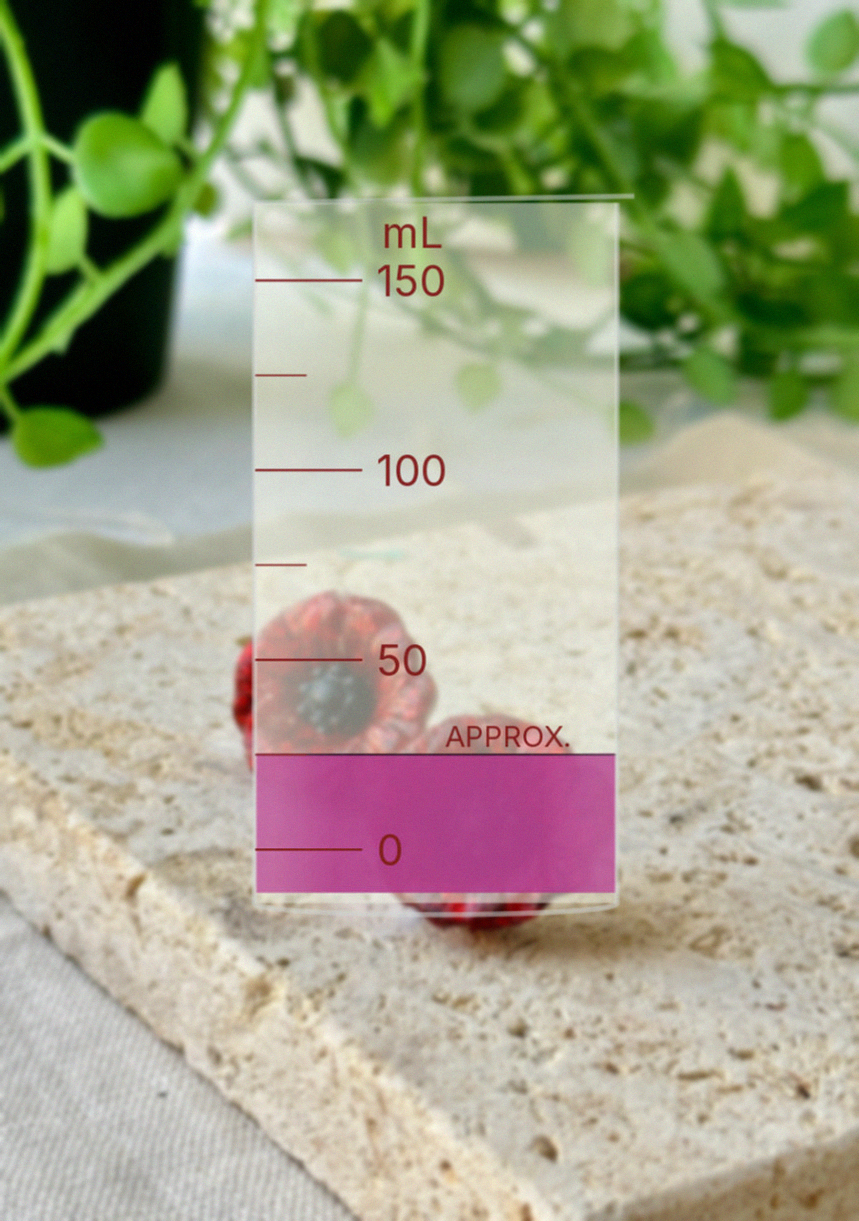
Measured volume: 25,mL
